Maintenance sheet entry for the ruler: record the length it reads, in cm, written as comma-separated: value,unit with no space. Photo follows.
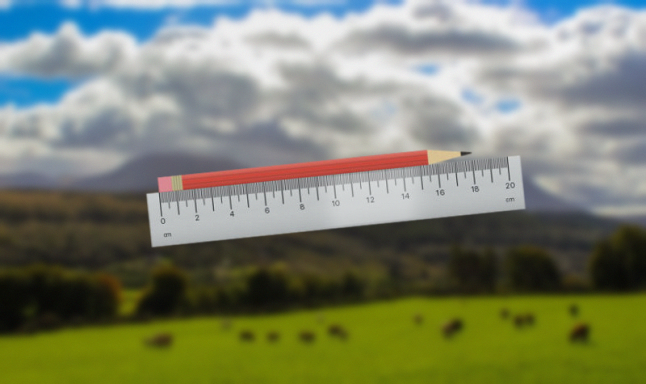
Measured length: 18,cm
